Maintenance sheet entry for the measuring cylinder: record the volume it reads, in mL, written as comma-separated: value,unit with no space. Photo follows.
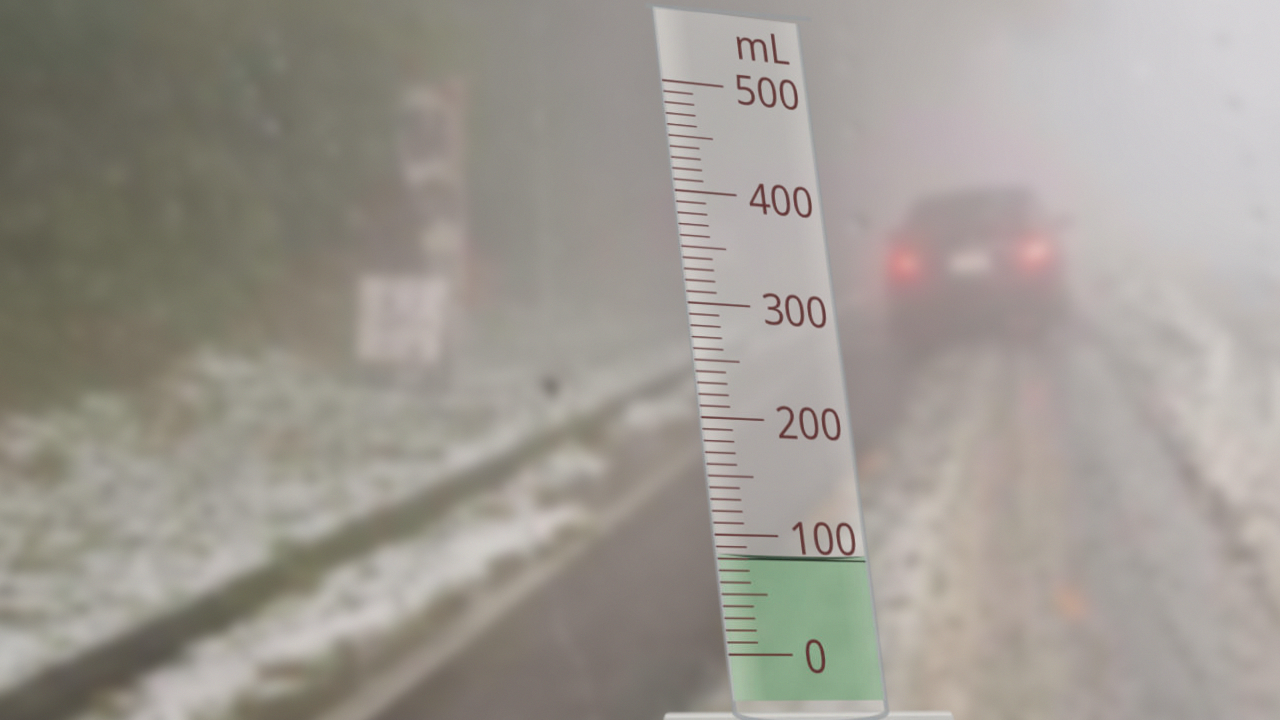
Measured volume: 80,mL
